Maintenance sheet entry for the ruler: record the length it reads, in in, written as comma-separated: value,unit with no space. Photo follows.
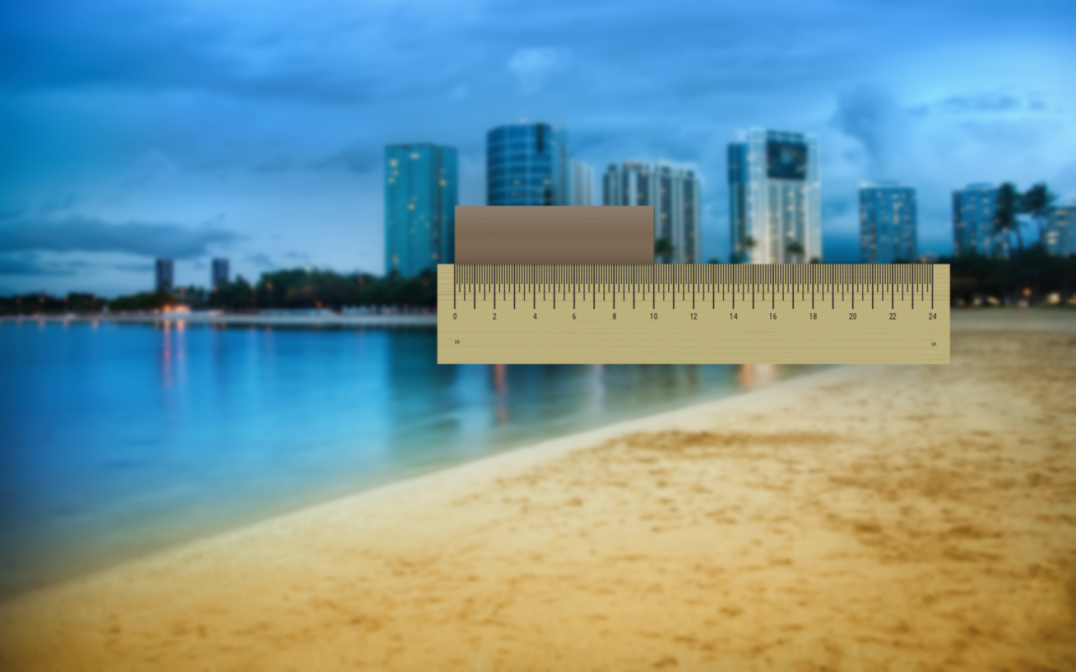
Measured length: 10,in
